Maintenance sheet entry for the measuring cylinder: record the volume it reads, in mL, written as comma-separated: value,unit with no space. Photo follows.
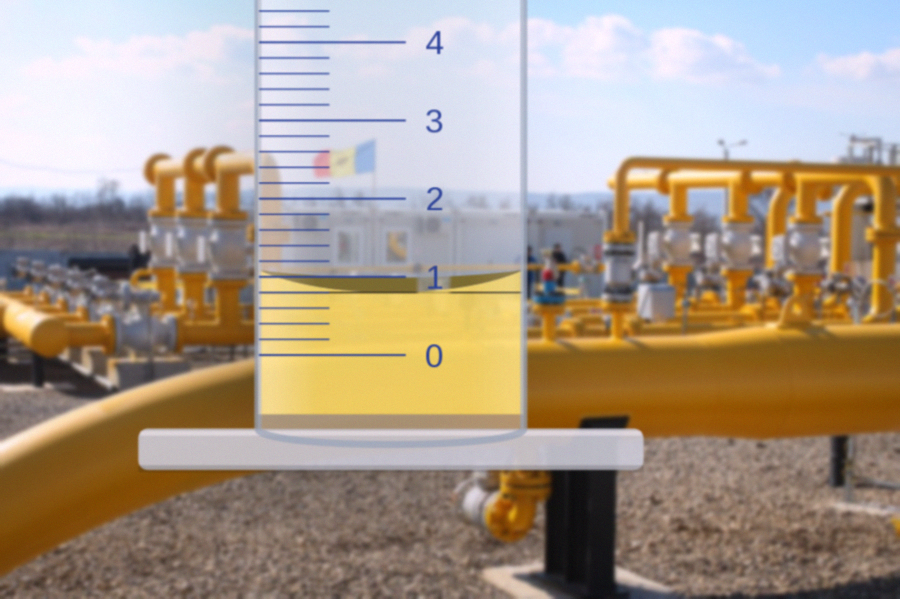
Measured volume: 0.8,mL
